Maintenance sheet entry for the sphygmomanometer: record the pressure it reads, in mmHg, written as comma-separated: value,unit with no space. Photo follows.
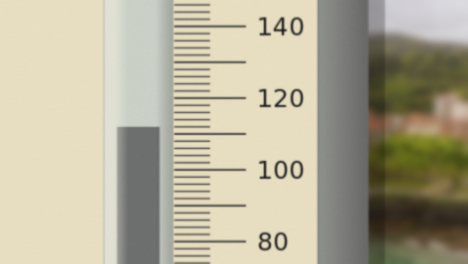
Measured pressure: 112,mmHg
